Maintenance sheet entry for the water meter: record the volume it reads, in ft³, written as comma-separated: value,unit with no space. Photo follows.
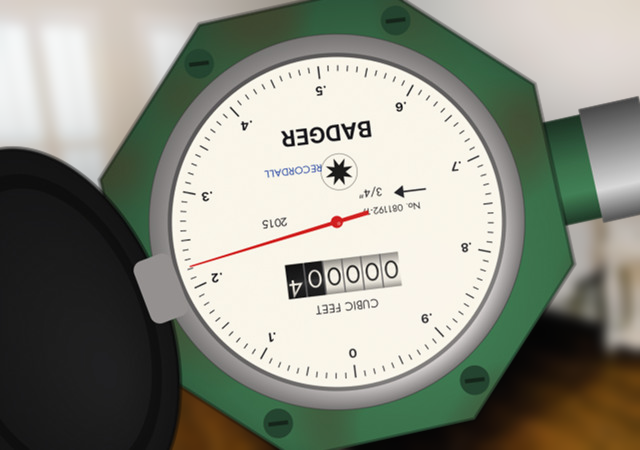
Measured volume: 4.22,ft³
